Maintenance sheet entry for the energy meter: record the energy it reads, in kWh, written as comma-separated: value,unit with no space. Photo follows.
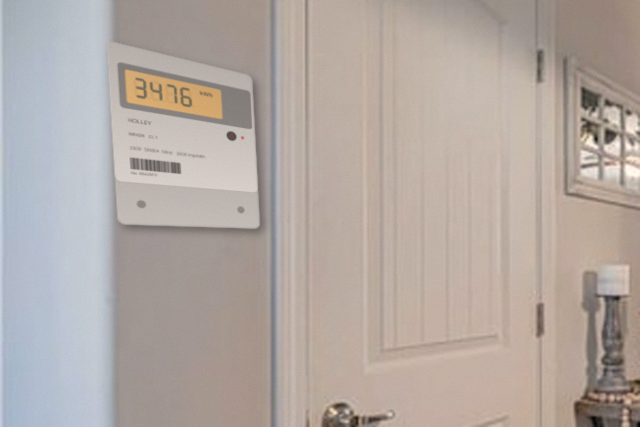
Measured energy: 3476,kWh
